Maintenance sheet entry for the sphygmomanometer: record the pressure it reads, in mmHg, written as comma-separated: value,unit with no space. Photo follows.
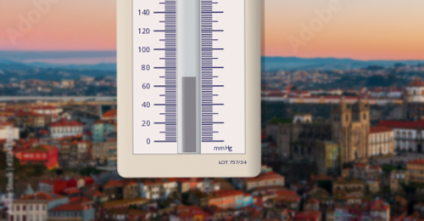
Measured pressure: 70,mmHg
